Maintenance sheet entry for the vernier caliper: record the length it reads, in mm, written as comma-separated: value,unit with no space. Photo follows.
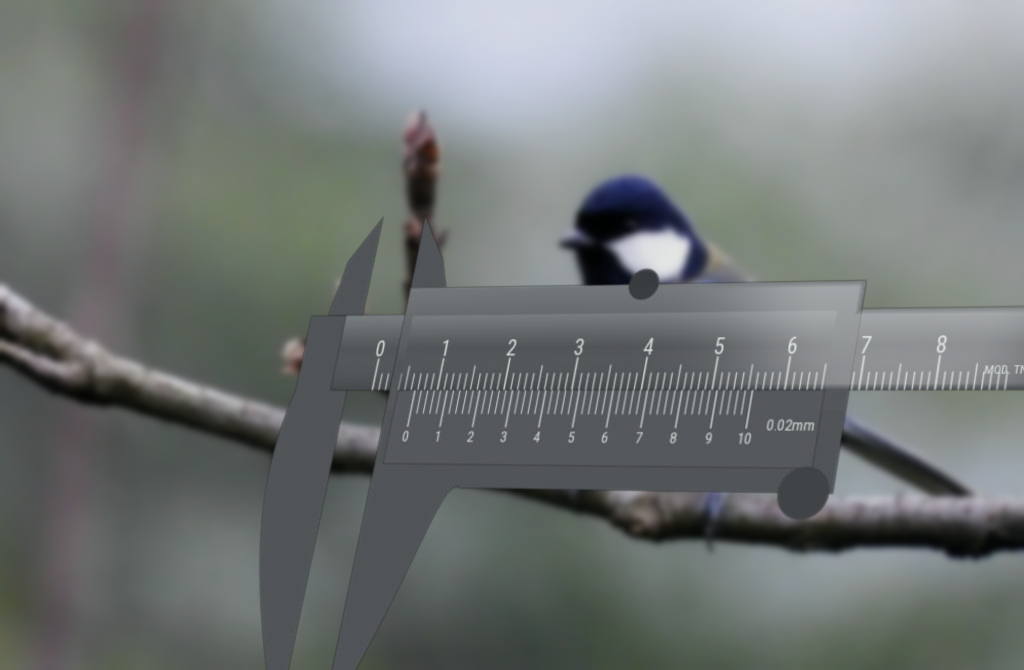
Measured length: 6.6,mm
